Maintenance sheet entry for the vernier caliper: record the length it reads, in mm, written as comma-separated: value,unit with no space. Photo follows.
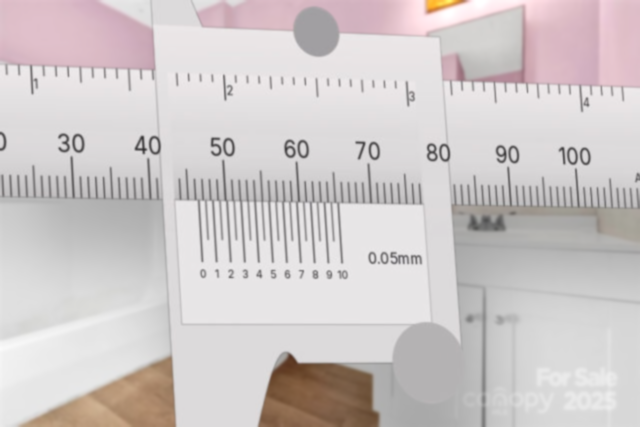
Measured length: 46.4,mm
